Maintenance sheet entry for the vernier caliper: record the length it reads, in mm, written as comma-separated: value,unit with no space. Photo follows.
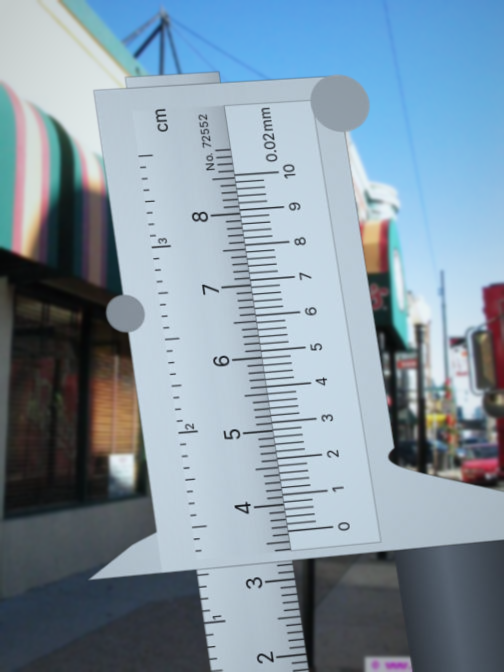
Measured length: 36.4,mm
